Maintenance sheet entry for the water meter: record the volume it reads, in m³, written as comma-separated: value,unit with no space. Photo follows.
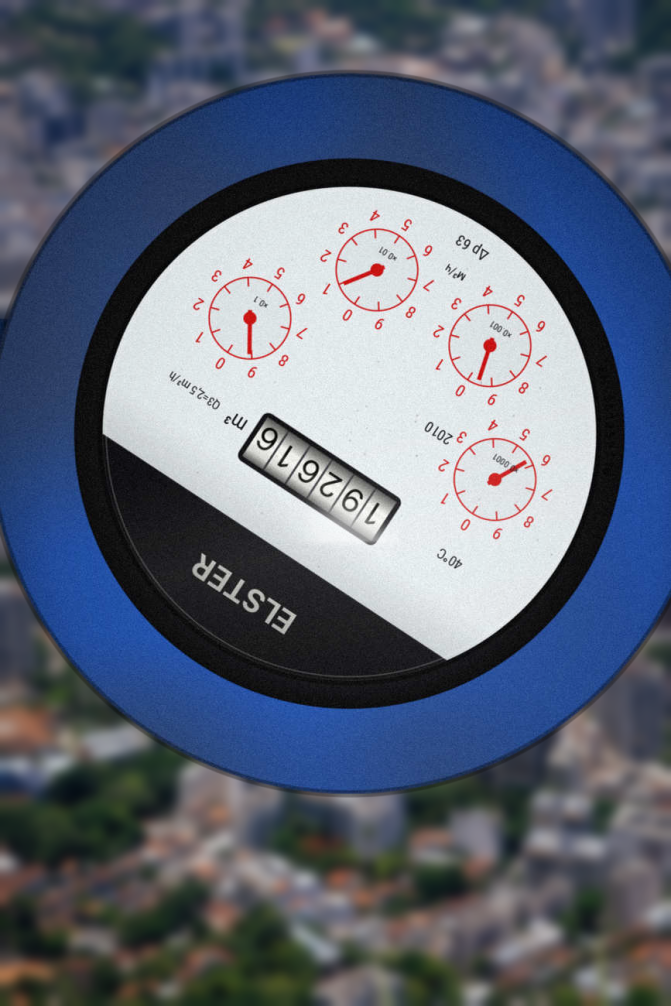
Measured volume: 192615.9095,m³
